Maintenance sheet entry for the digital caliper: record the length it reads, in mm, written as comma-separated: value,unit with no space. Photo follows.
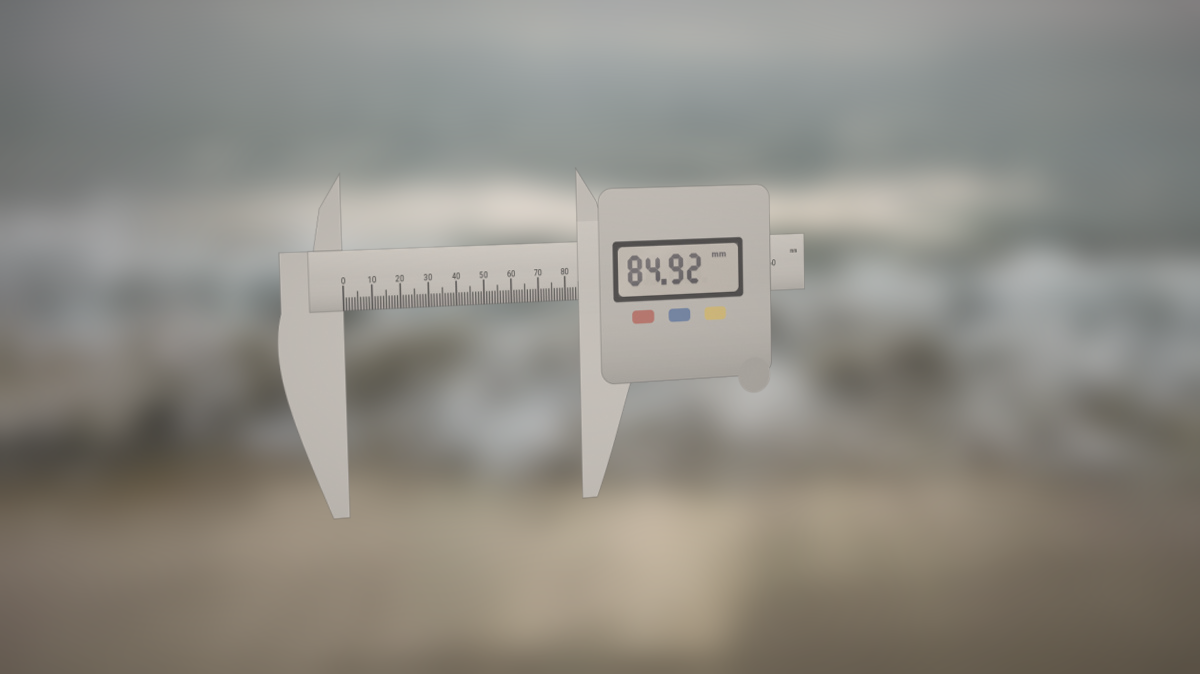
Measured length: 84.92,mm
